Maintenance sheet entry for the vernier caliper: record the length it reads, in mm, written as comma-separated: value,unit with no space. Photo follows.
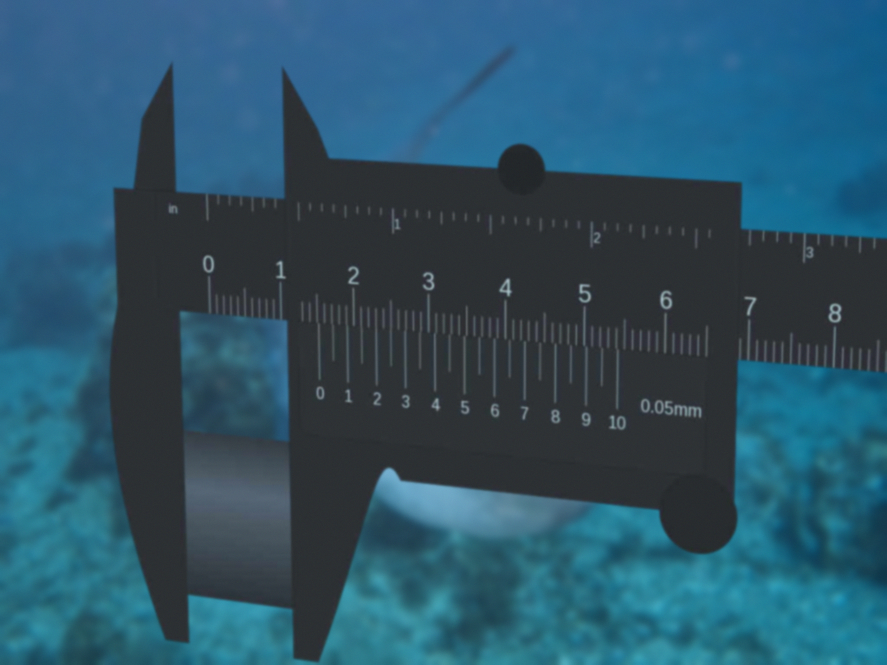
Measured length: 15.2,mm
